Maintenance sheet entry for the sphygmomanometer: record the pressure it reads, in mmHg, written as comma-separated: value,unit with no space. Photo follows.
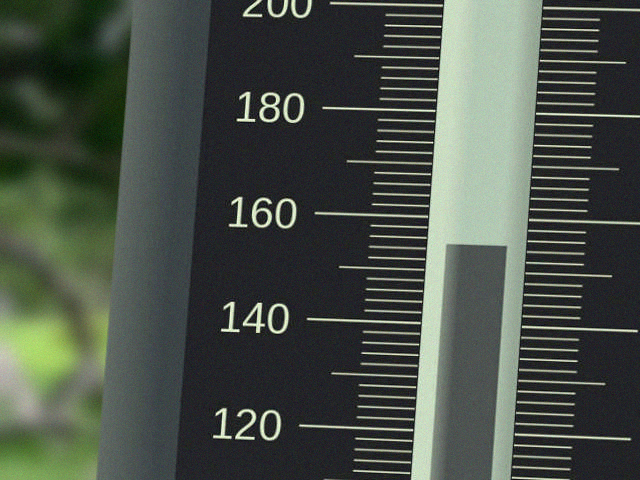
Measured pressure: 155,mmHg
